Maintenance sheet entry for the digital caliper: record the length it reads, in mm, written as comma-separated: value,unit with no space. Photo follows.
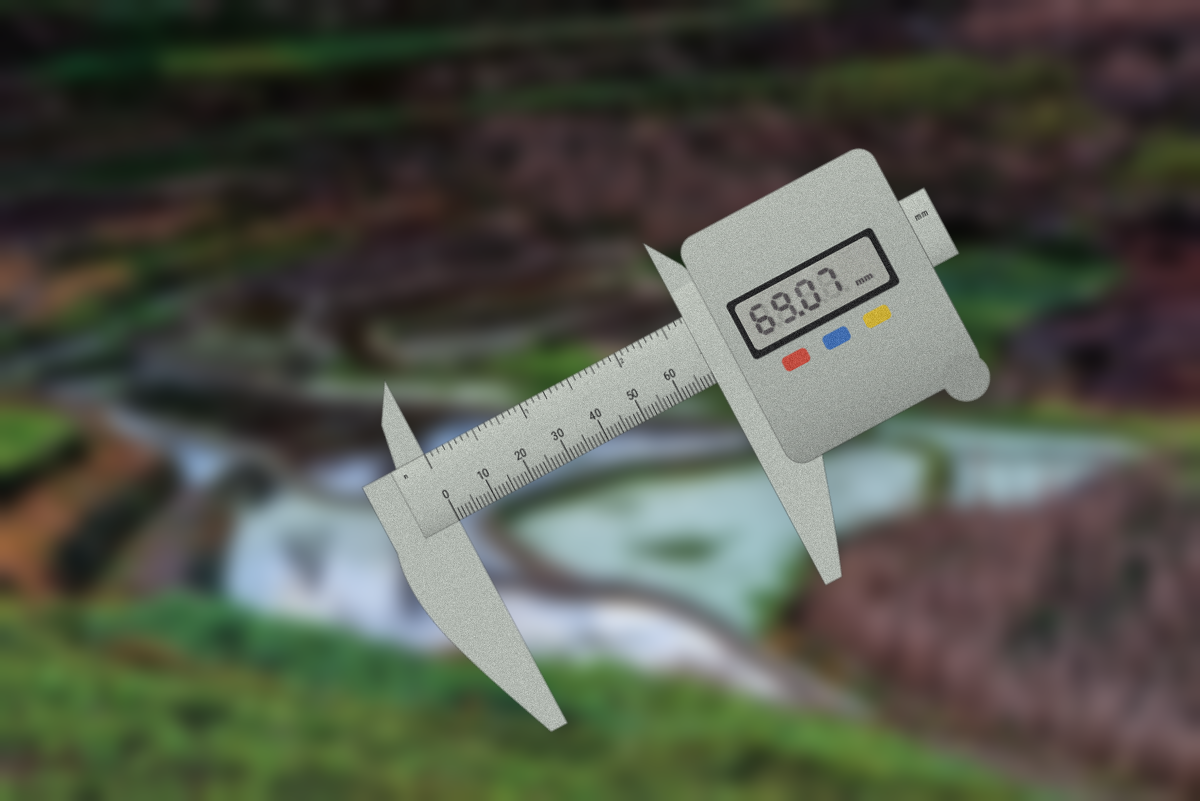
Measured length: 69.07,mm
